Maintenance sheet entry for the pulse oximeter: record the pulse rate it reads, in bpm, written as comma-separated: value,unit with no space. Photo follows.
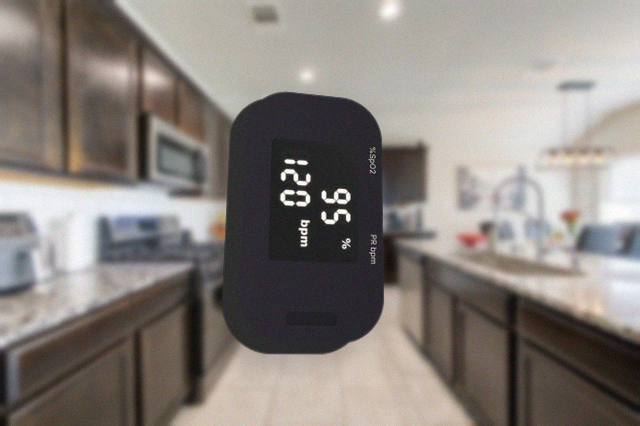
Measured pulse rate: 120,bpm
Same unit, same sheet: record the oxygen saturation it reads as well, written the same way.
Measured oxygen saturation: 95,%
